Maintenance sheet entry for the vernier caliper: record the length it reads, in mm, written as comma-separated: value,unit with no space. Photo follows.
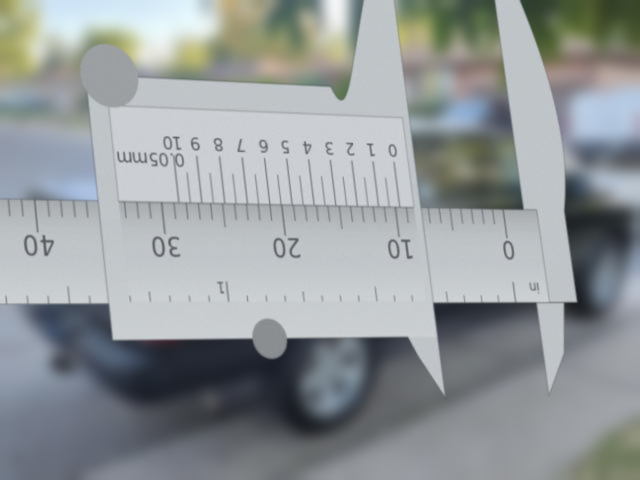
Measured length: 9.6,mm
